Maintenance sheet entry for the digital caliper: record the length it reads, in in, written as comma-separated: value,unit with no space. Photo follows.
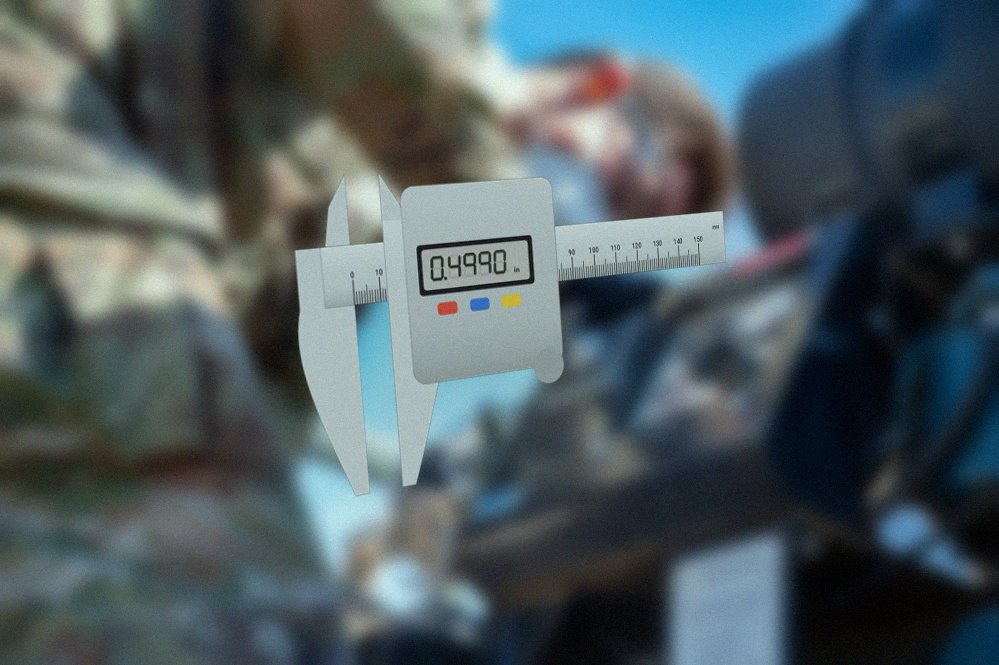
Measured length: 0.4990,in
